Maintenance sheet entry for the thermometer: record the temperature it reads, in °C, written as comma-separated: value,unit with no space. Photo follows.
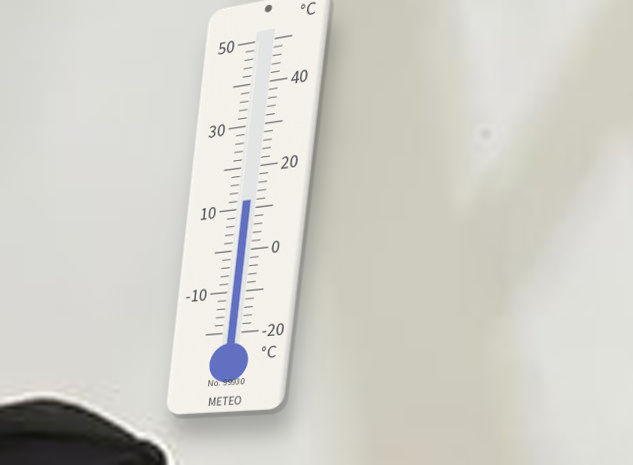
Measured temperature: 12,°C
